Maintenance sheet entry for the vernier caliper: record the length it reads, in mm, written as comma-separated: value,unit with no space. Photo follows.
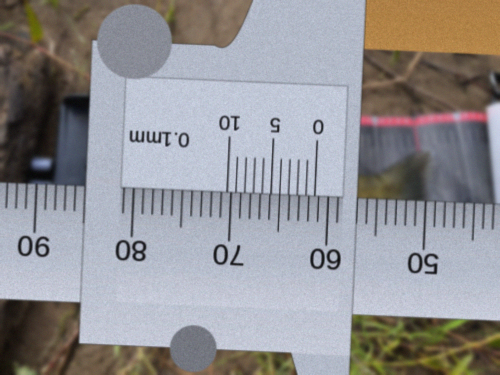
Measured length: 61.4,mm
